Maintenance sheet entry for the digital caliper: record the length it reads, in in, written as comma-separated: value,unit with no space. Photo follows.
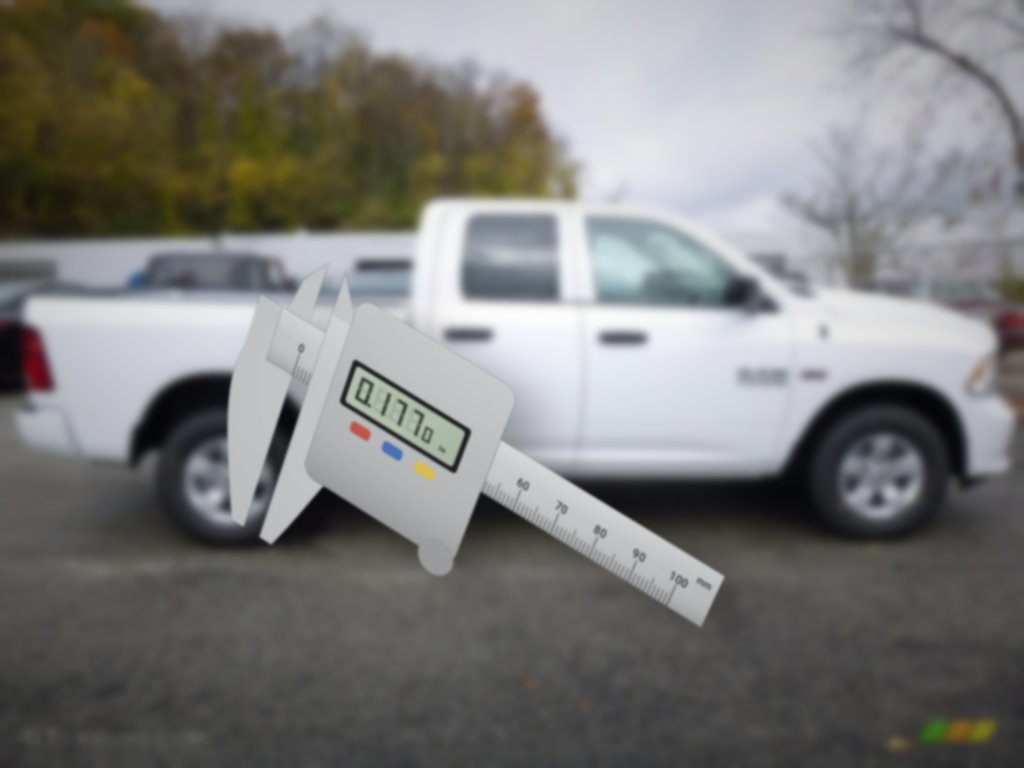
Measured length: 0.1770,in
